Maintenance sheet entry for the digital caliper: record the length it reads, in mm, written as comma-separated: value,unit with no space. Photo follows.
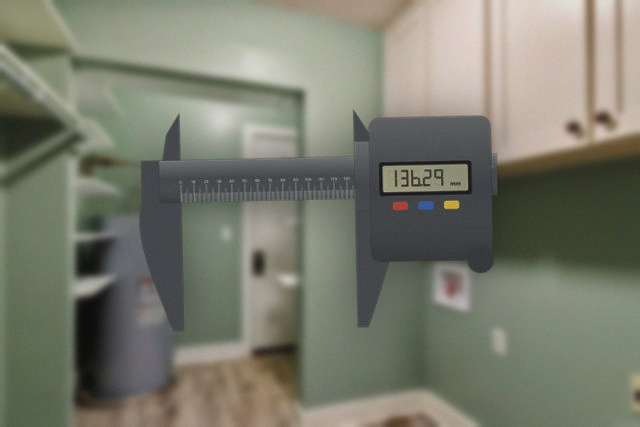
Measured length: 136.29,mm
